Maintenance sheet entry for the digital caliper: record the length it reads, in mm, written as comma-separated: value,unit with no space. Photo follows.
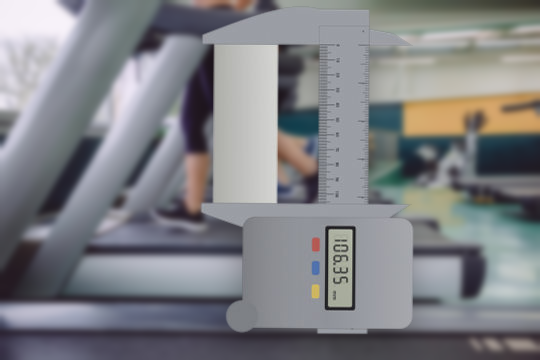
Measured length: 106.35,mm
